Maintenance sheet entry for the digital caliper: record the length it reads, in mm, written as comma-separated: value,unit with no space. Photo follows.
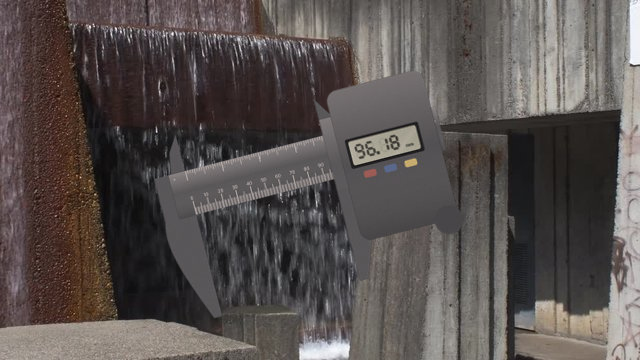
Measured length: 96.18,mm
